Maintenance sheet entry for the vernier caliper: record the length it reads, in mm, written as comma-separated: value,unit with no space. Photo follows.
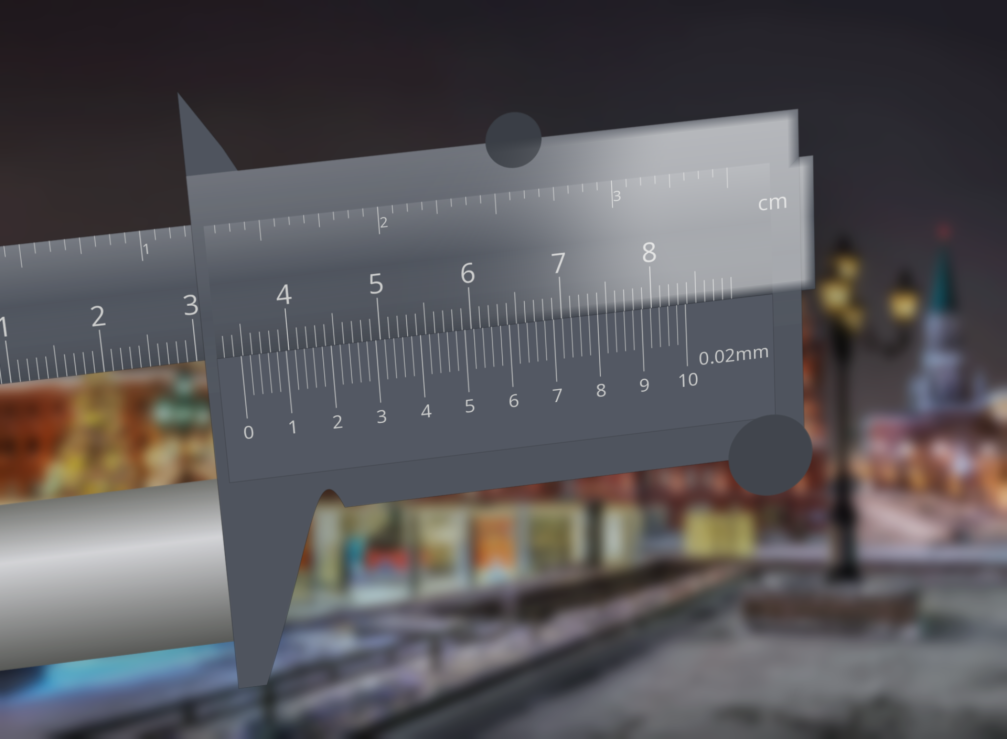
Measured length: 34.8,mm
